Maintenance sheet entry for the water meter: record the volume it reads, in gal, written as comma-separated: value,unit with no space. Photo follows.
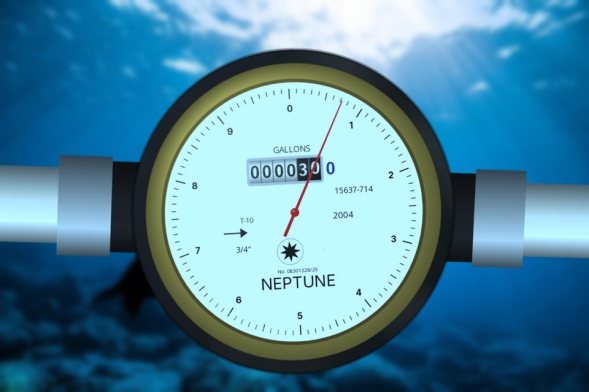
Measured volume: 300.7,gal
